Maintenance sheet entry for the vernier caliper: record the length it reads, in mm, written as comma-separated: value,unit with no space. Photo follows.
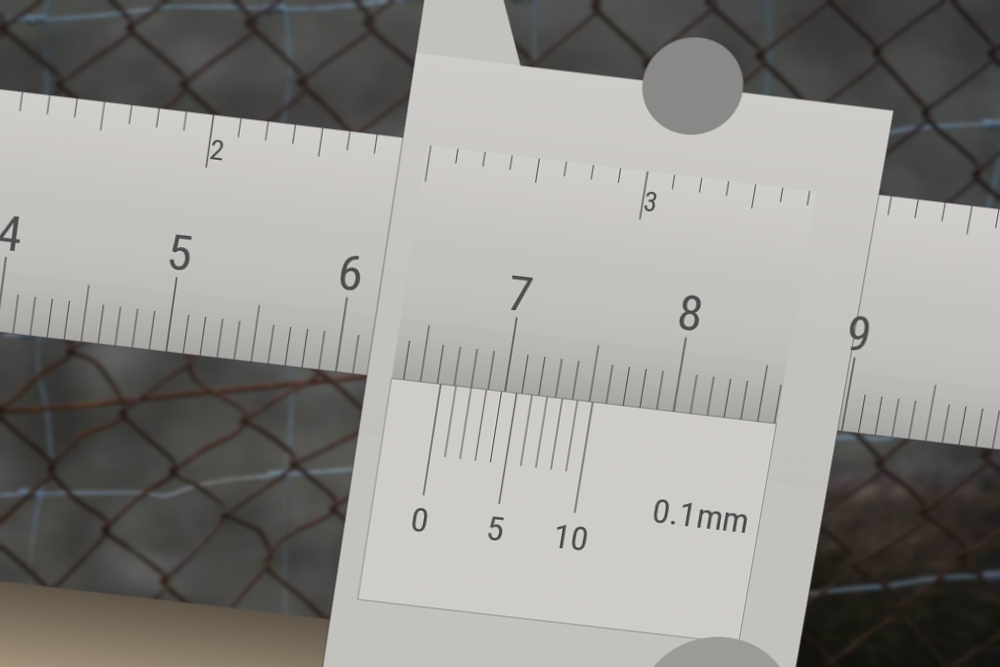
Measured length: 66.2,mm
